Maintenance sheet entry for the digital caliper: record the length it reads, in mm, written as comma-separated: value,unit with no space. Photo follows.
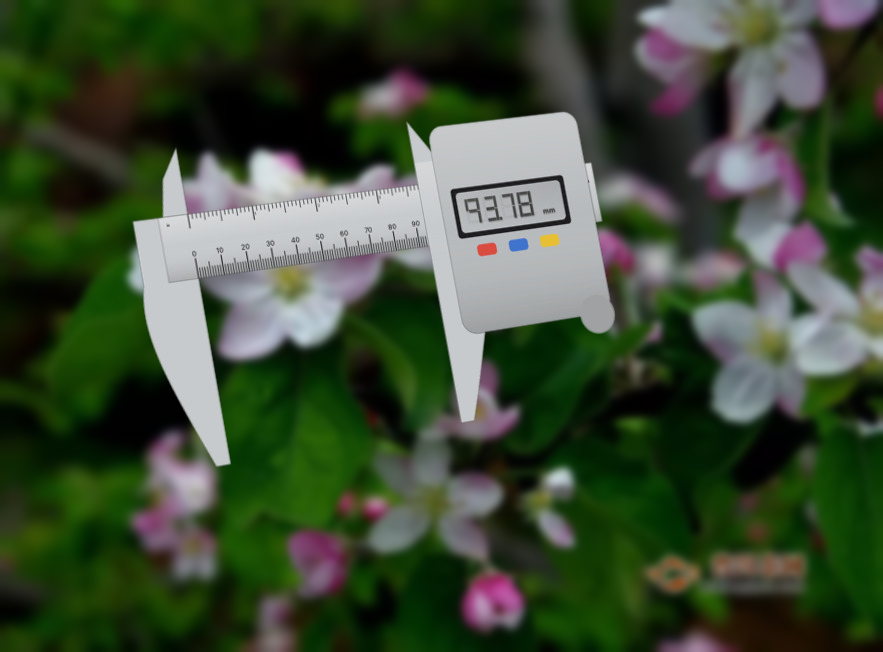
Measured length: 93.78,mm
